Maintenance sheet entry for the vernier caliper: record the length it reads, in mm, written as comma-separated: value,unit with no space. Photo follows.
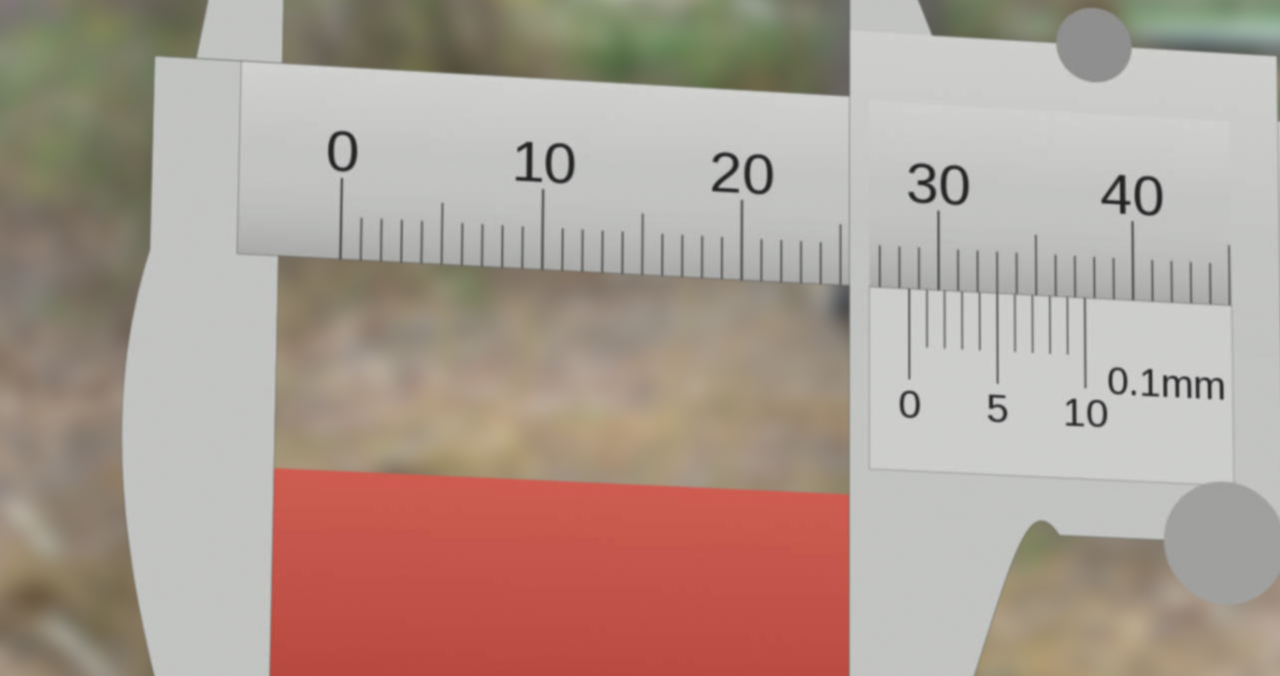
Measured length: 28.5,mm
